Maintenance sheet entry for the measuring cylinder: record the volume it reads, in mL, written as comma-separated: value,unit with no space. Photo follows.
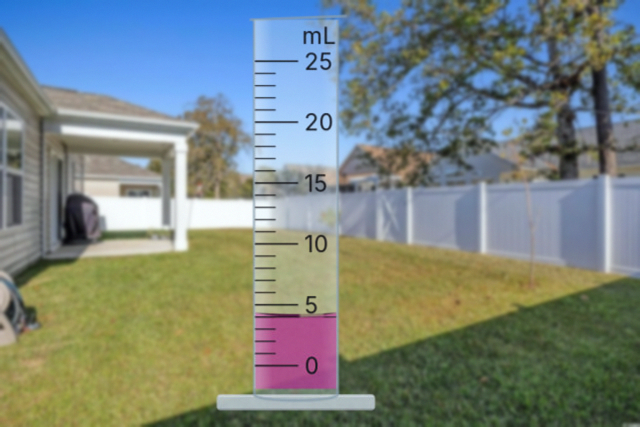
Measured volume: 4,mL
